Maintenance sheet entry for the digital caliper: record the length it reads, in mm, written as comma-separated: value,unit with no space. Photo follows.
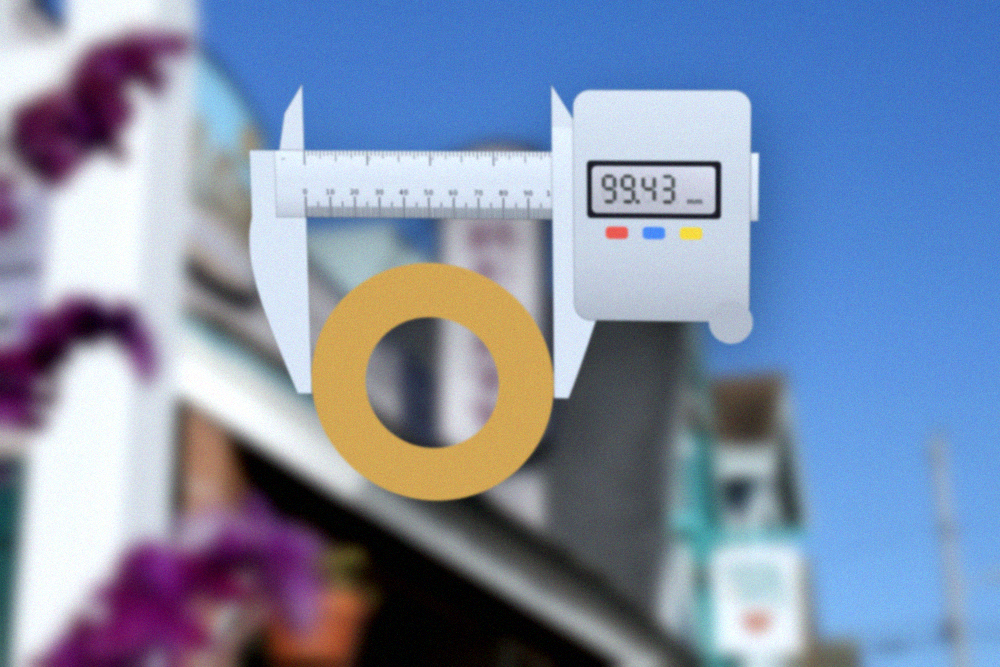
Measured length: 99.43,mm
